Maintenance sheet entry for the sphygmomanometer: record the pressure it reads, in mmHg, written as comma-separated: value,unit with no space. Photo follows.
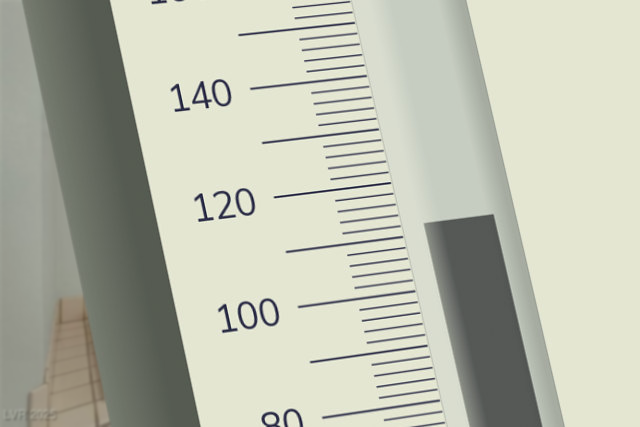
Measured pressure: 112,mmHg
